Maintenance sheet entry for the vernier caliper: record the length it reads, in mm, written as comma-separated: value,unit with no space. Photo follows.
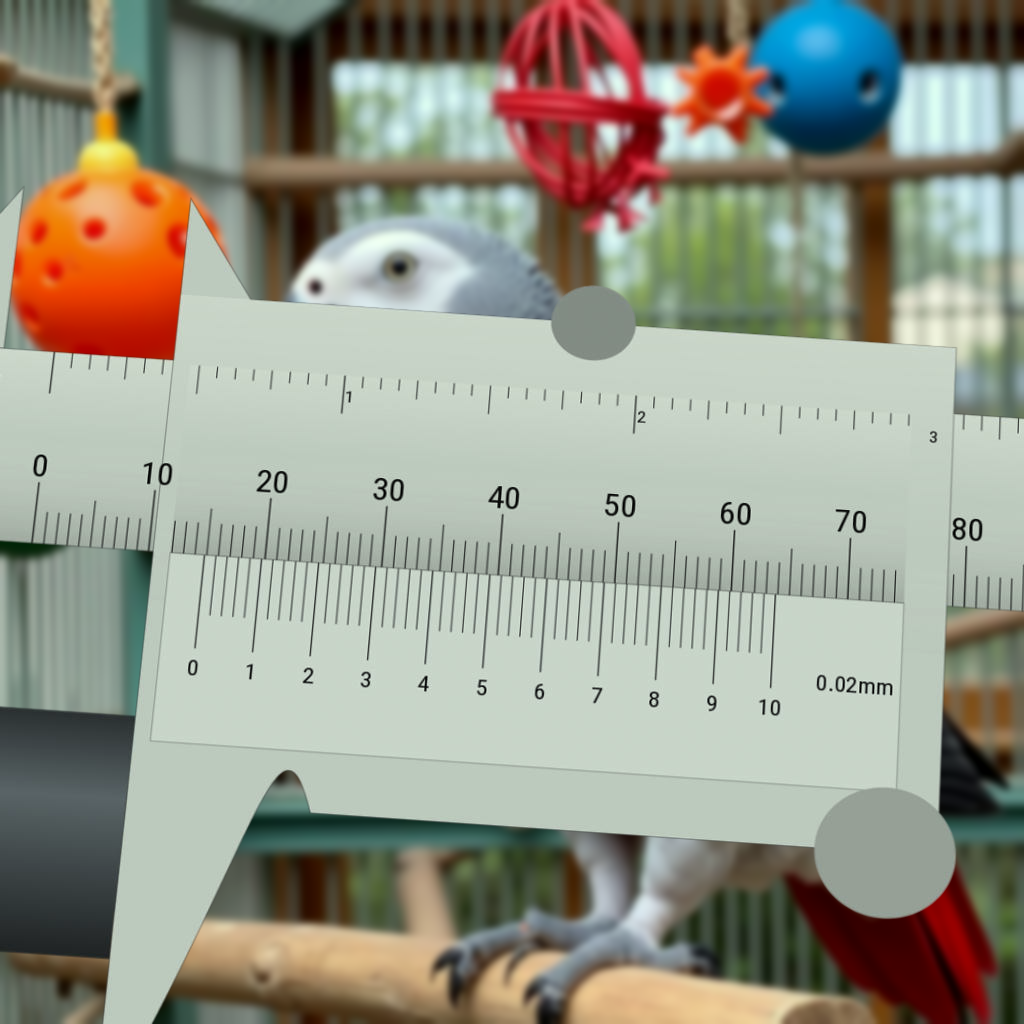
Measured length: 14.8,mm
